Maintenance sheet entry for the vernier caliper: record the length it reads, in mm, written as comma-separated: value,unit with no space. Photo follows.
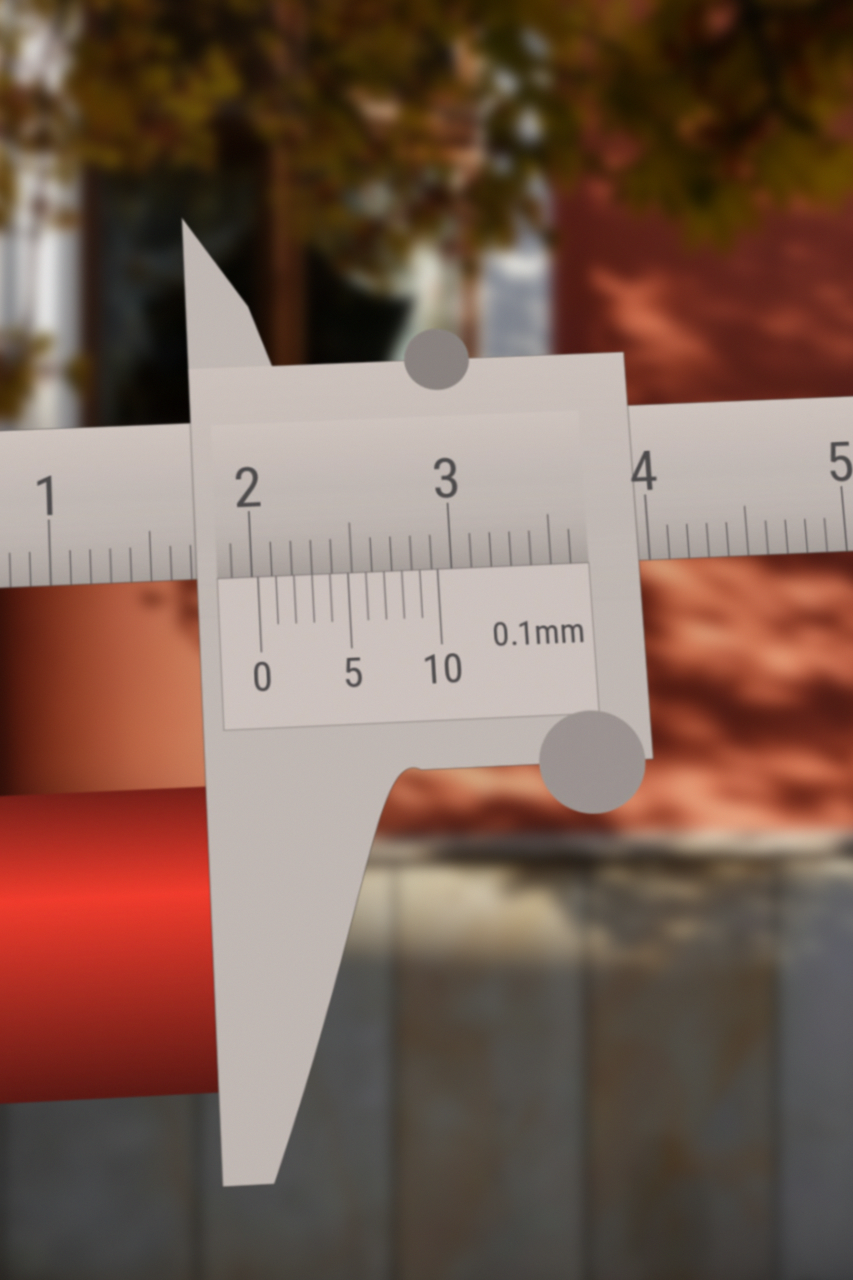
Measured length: 20.3,mm
